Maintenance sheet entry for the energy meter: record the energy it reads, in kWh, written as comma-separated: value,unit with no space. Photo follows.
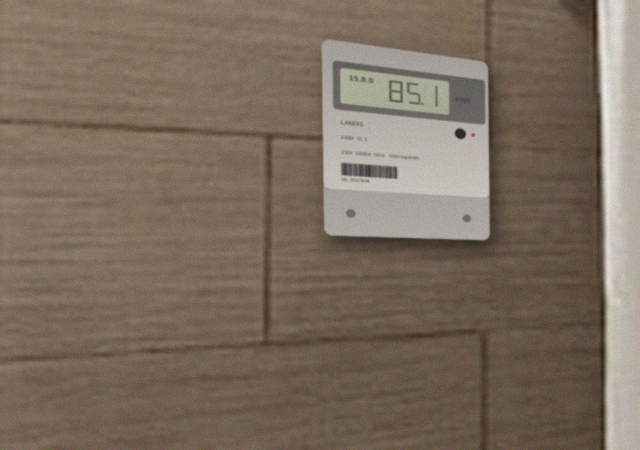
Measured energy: 85.1,kWh
